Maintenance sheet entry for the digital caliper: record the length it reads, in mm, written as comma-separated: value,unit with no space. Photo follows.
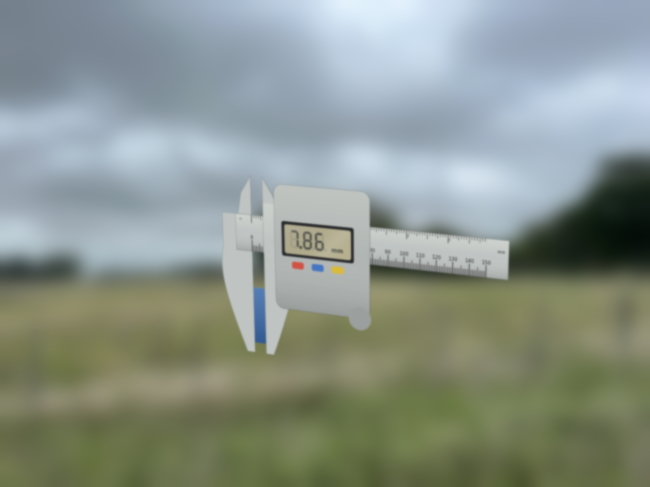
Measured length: 7.86,mm
